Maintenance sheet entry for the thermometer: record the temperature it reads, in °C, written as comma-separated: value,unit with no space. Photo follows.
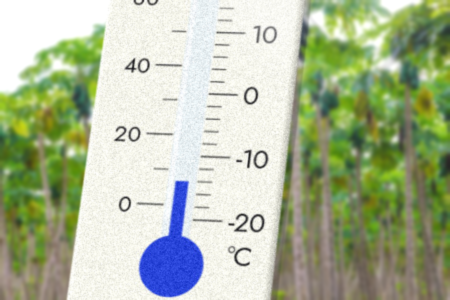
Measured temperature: -14,°C
